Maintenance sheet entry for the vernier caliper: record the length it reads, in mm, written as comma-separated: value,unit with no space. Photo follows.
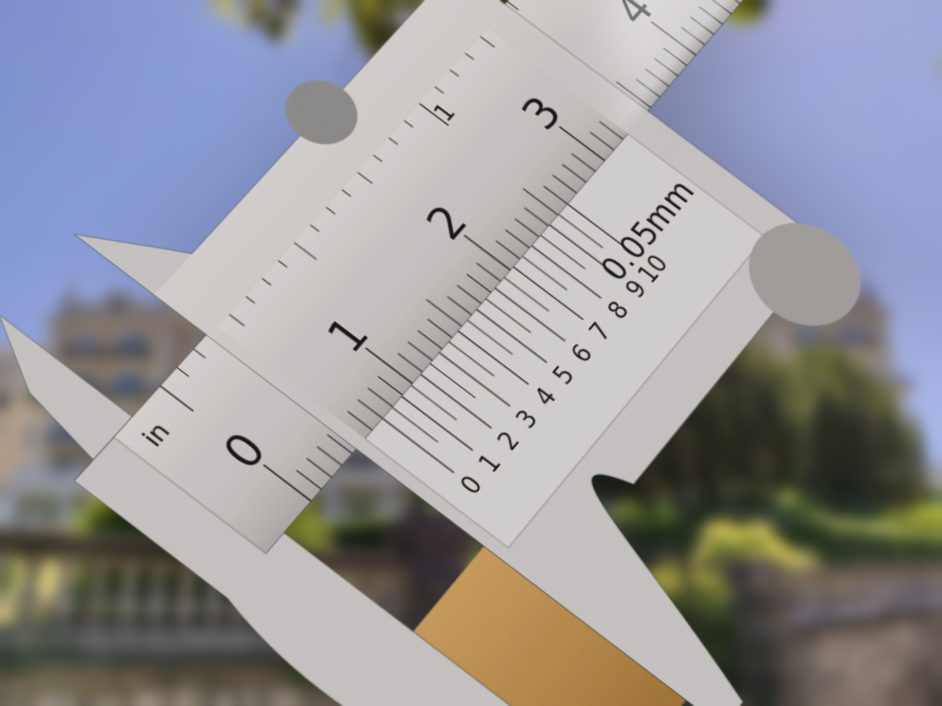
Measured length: 7.0,mm
